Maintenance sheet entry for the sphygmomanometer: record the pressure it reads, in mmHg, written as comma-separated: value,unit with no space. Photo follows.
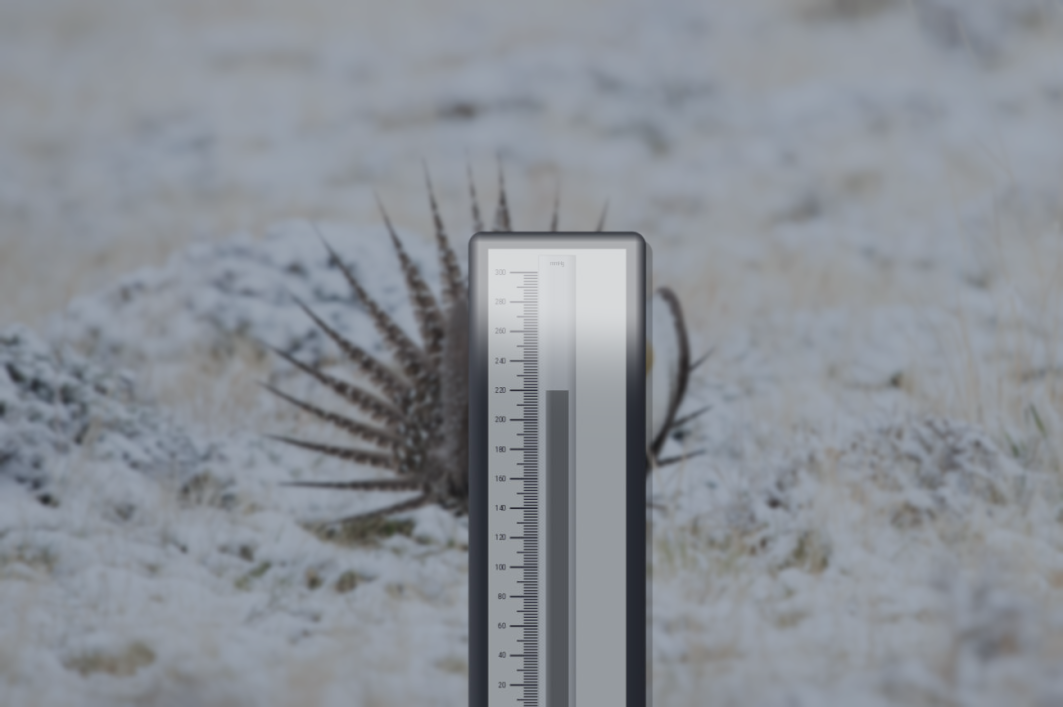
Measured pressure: 220,mmHg
